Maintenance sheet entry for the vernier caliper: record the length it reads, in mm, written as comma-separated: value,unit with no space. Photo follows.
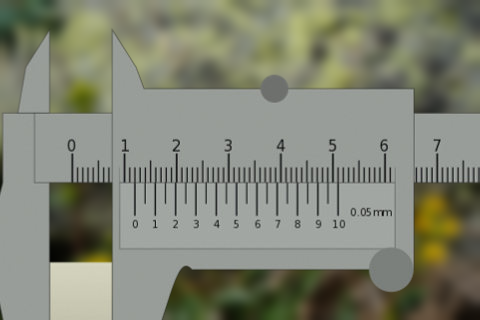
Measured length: 12.0,mm
